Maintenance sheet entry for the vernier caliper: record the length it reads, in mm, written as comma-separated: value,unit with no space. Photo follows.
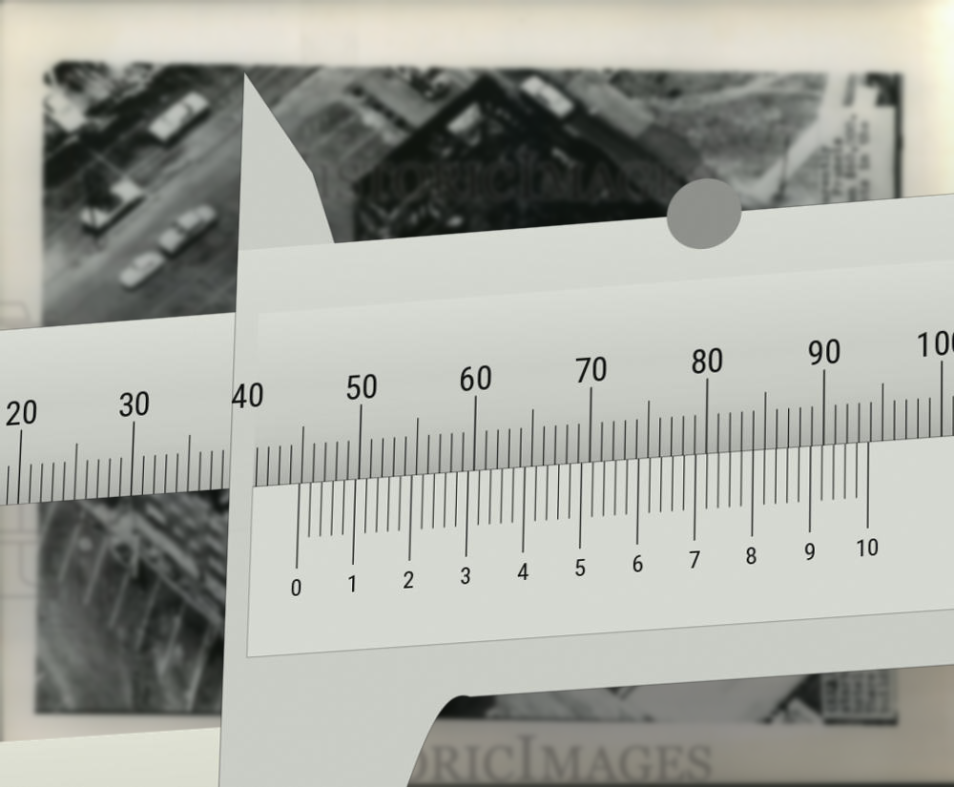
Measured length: 44.8,mm
